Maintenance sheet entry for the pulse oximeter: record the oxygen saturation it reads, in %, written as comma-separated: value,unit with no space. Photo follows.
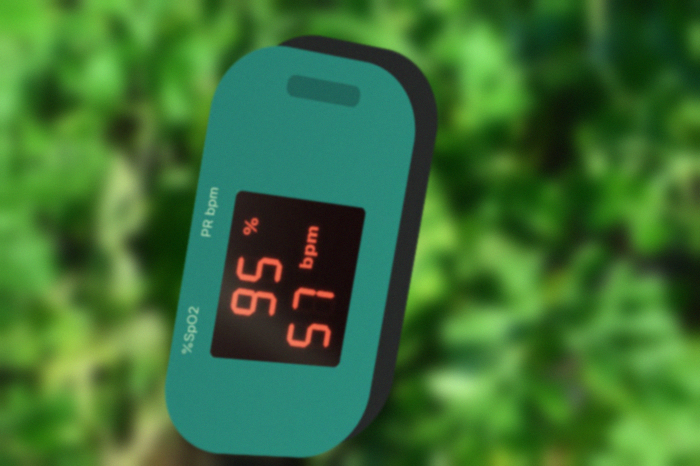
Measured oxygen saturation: 95,%
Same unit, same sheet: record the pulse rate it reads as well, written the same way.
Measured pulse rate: 57,bpm
